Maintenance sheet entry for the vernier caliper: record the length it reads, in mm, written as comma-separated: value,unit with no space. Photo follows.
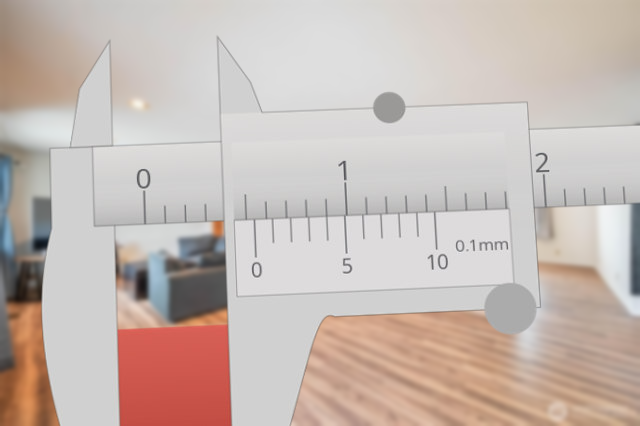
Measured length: 5.4,mm
